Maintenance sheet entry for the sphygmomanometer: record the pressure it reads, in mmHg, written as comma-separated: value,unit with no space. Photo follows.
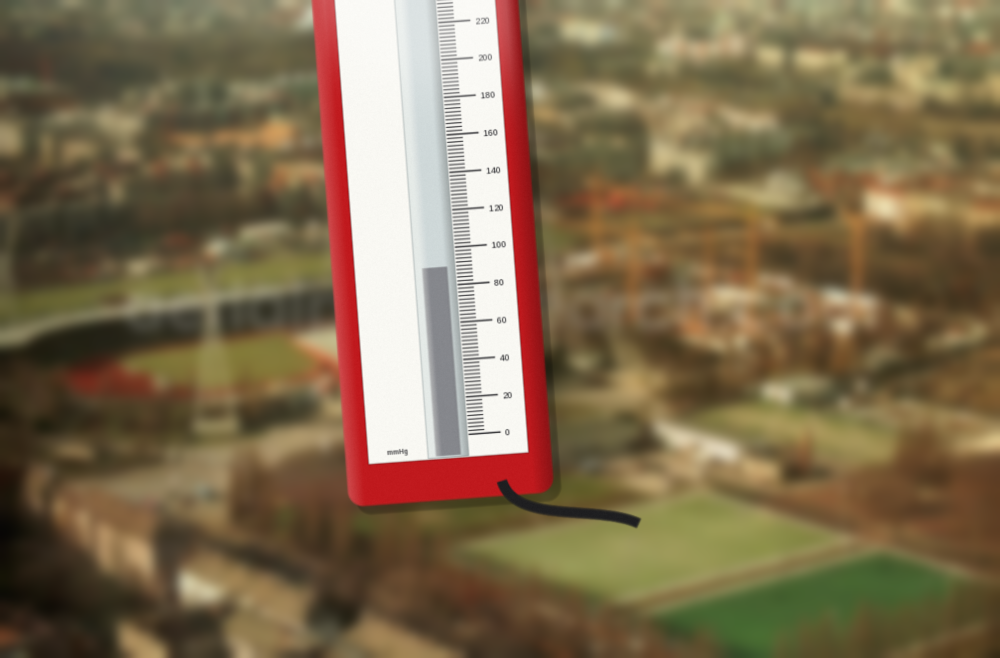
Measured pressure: 90,mmHg
